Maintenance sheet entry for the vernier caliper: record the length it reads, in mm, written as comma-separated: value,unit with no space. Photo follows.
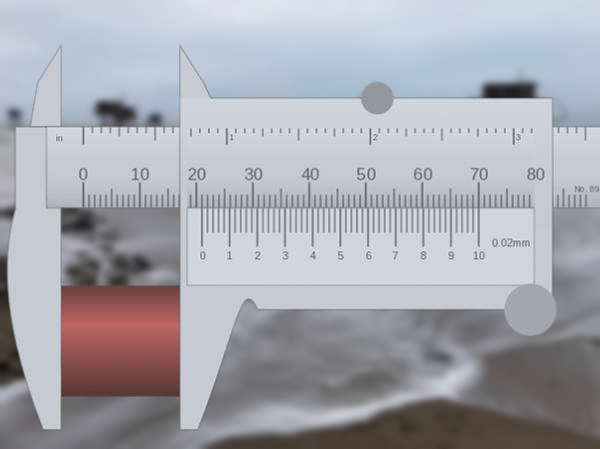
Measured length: 21.0,mm
